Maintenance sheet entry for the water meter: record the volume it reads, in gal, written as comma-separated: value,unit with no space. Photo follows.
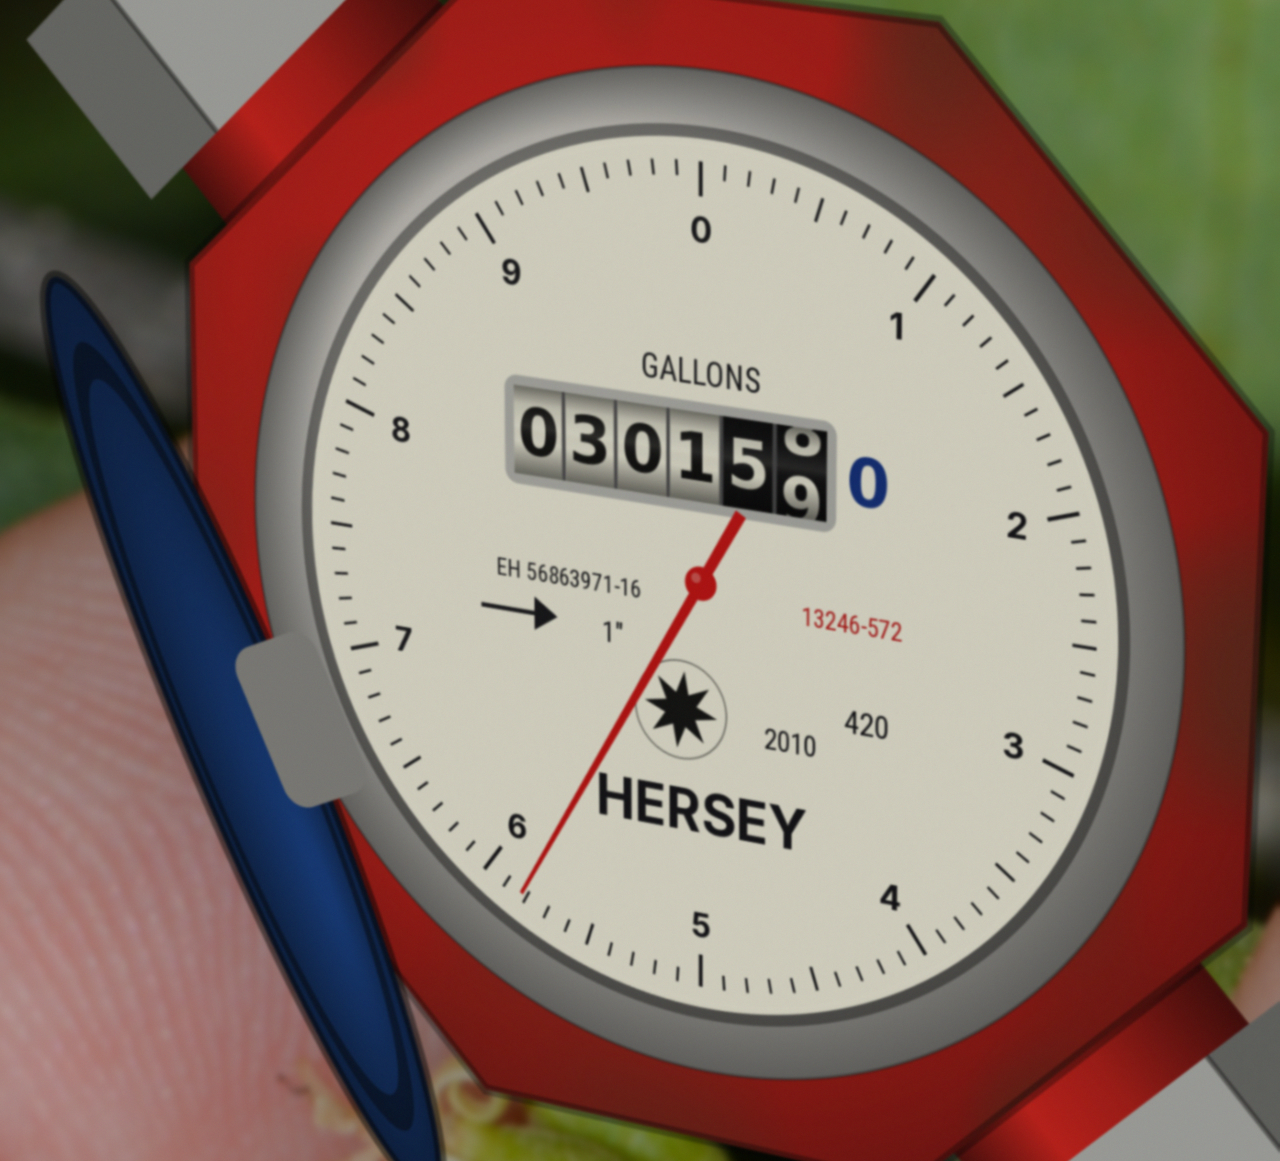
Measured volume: 301585.8,gal
